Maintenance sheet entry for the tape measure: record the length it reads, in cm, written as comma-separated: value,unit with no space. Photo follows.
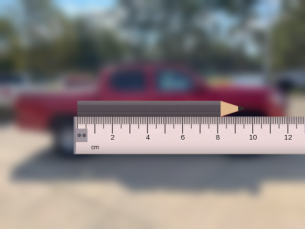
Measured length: 9.5,cm
